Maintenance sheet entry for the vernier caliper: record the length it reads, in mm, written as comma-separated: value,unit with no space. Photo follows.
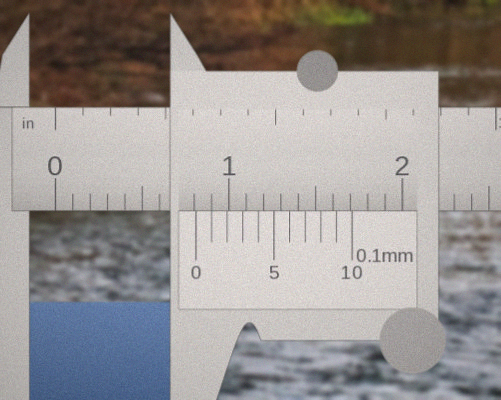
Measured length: 8.1,mm
